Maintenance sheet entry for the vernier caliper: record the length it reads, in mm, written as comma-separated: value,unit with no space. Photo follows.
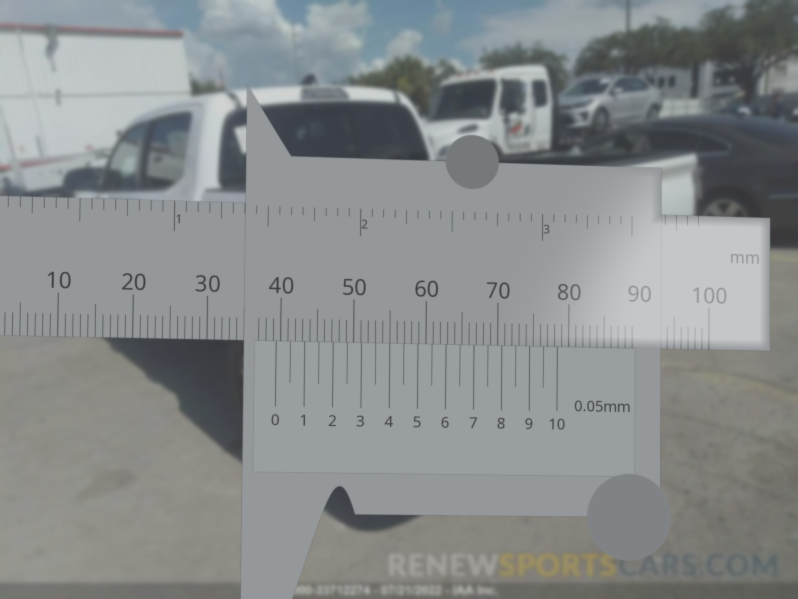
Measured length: 39.4,mm
